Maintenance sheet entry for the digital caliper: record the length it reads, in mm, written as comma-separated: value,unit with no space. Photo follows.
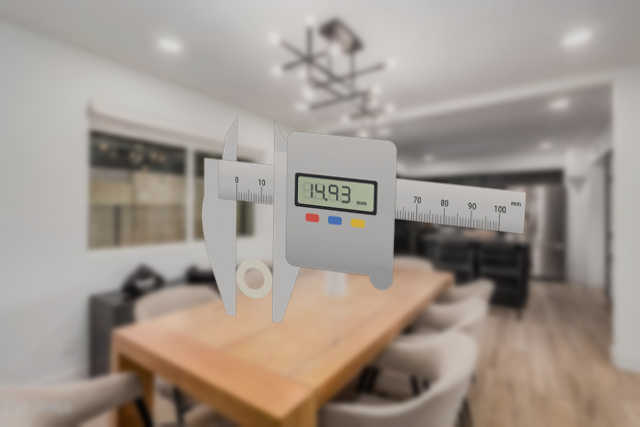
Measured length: 14.93,mm
